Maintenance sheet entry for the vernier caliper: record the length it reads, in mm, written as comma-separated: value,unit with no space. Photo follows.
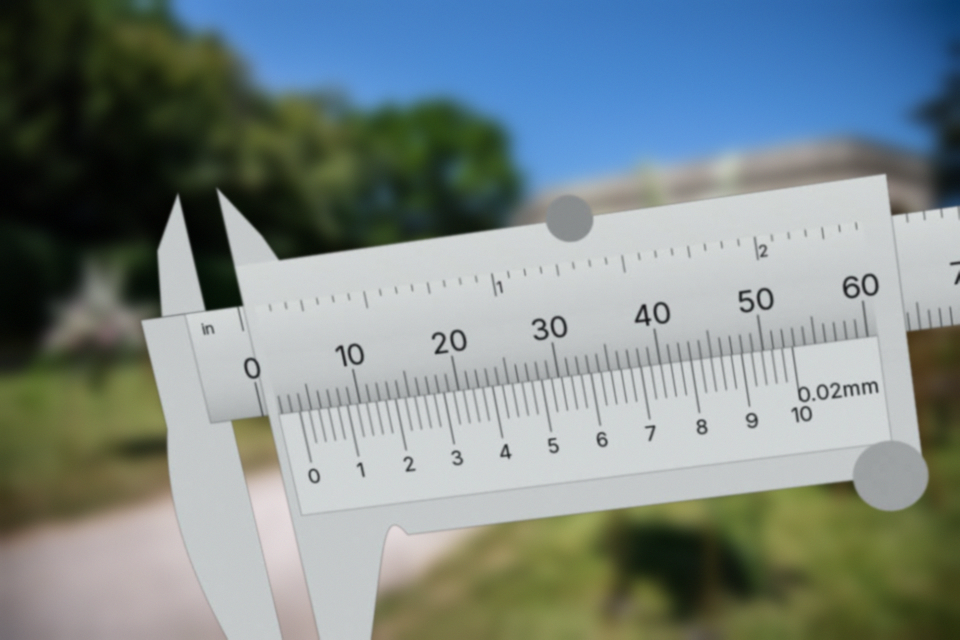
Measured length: 3.8,mm
